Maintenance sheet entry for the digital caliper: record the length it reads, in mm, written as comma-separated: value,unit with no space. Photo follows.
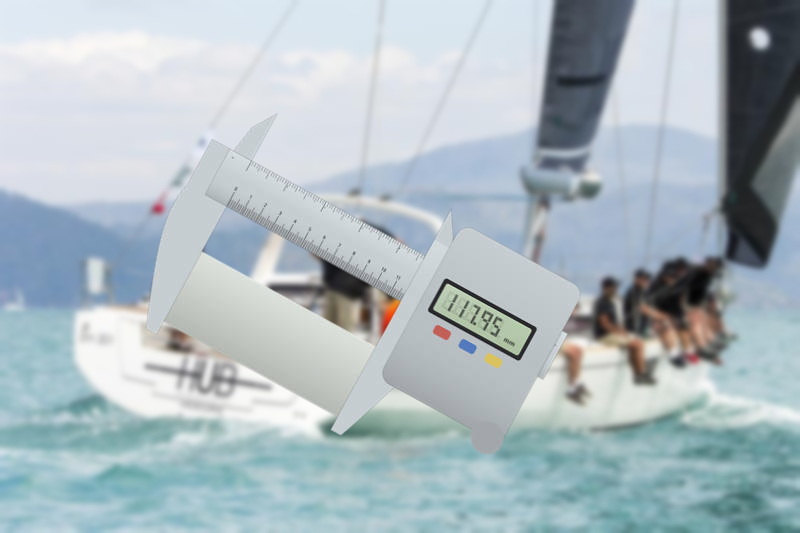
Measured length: 117.95,mm
